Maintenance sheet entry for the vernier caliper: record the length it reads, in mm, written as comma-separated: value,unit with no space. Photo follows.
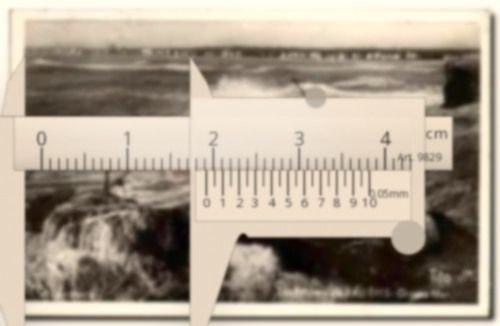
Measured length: 19.2,mm
